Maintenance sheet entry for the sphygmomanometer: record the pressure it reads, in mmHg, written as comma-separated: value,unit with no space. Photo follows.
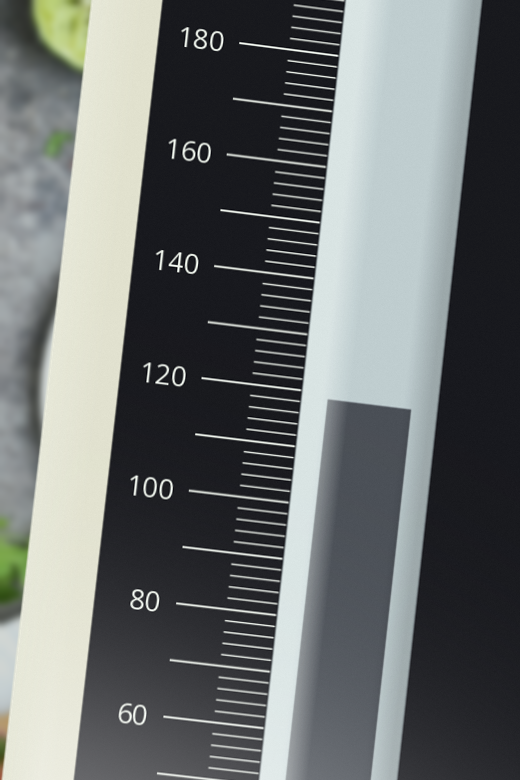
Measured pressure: 119,mmHg
